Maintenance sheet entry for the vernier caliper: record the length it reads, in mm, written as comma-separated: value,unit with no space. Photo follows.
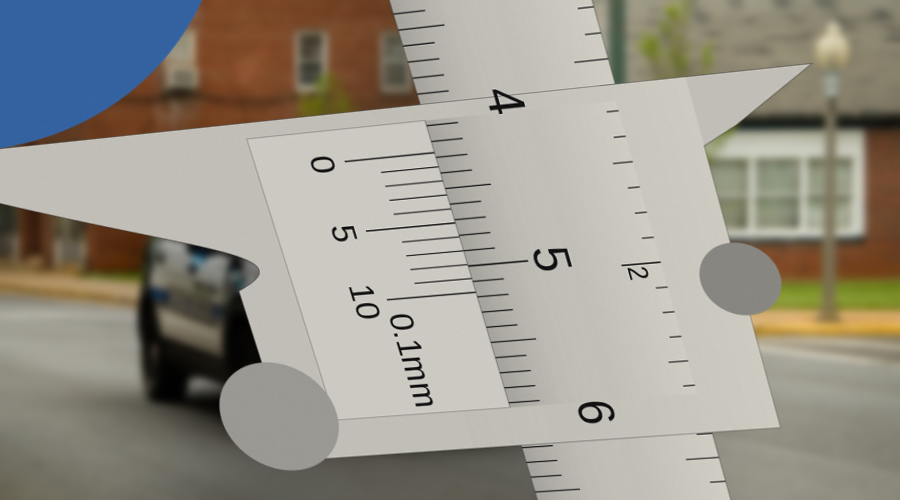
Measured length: 42.7,mm
